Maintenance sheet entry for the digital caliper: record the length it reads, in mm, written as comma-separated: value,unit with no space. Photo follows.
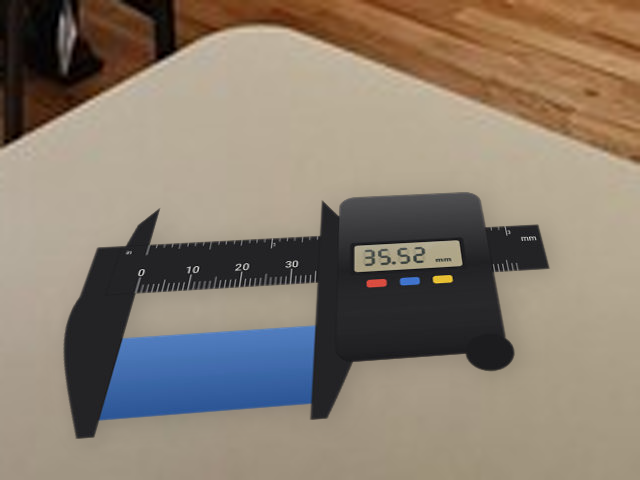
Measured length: 35.52,mm
